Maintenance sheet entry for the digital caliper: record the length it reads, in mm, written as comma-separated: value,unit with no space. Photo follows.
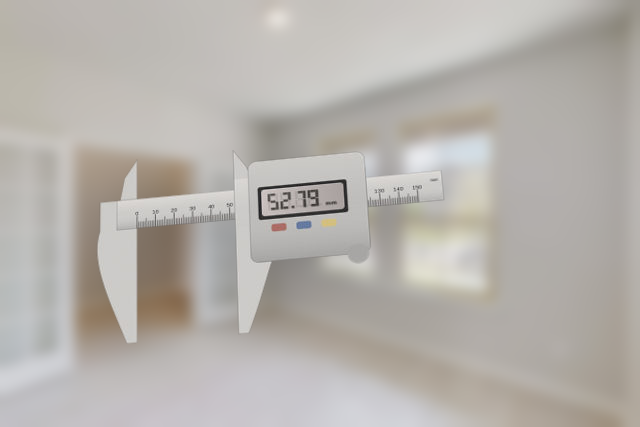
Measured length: 52.79,mm
